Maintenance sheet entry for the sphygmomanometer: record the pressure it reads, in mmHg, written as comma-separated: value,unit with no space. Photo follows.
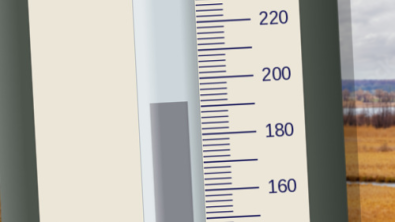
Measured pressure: 192,mmHg
